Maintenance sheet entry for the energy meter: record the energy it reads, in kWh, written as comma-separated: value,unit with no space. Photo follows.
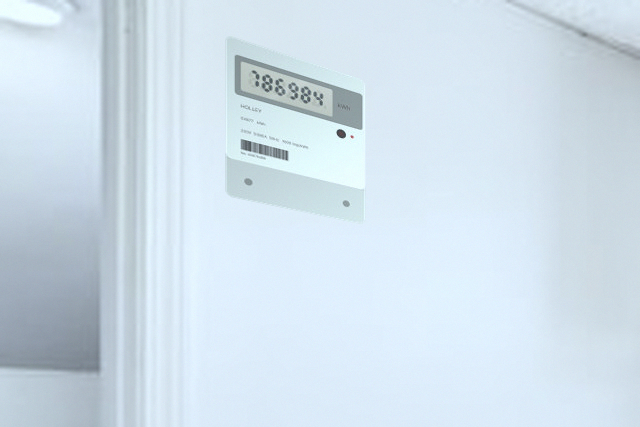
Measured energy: 786984,kWh
